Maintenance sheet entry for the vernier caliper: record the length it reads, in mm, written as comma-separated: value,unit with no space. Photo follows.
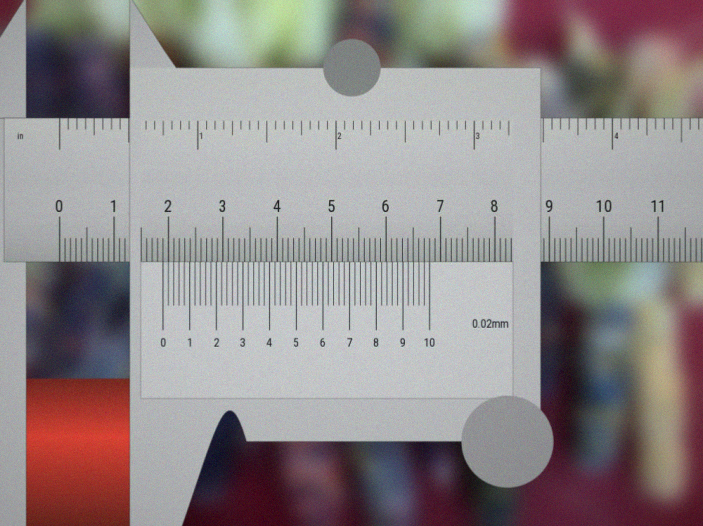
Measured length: 19.0,mm
